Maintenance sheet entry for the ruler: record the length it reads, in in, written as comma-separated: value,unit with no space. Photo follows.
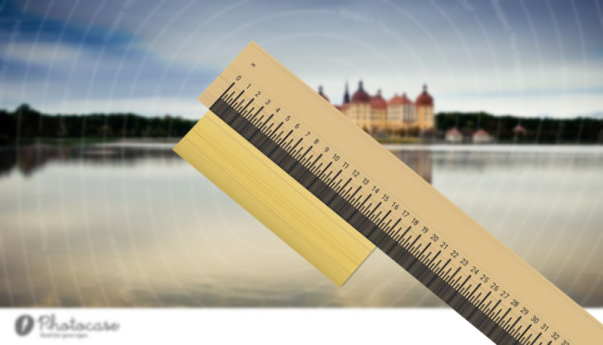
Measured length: 17,in
